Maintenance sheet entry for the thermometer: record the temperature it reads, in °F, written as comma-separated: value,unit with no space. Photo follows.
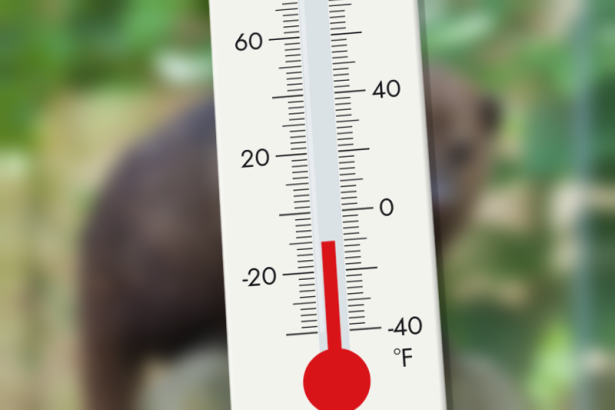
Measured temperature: -10,°F
